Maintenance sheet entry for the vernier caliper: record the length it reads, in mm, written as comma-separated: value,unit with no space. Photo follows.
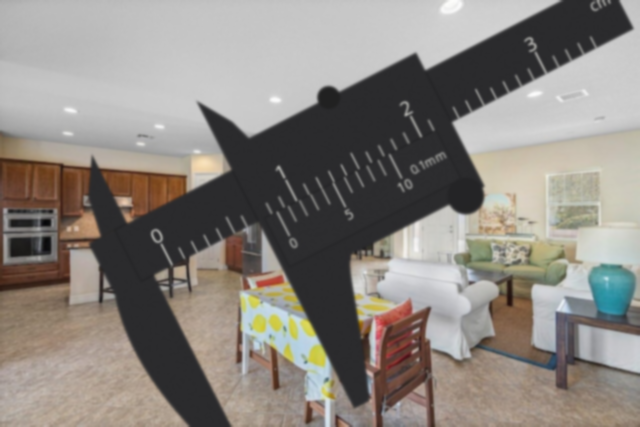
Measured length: 8.4,mm
